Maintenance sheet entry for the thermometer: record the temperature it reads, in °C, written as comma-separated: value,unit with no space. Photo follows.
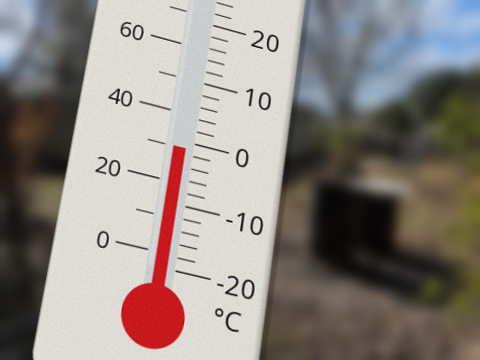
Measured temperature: -1,°C
